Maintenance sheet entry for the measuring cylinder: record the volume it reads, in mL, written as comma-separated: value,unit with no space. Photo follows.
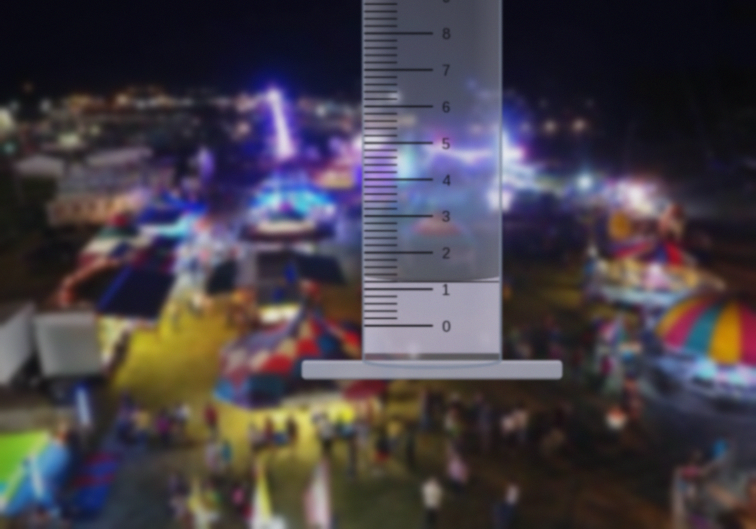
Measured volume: 1.2,mL
